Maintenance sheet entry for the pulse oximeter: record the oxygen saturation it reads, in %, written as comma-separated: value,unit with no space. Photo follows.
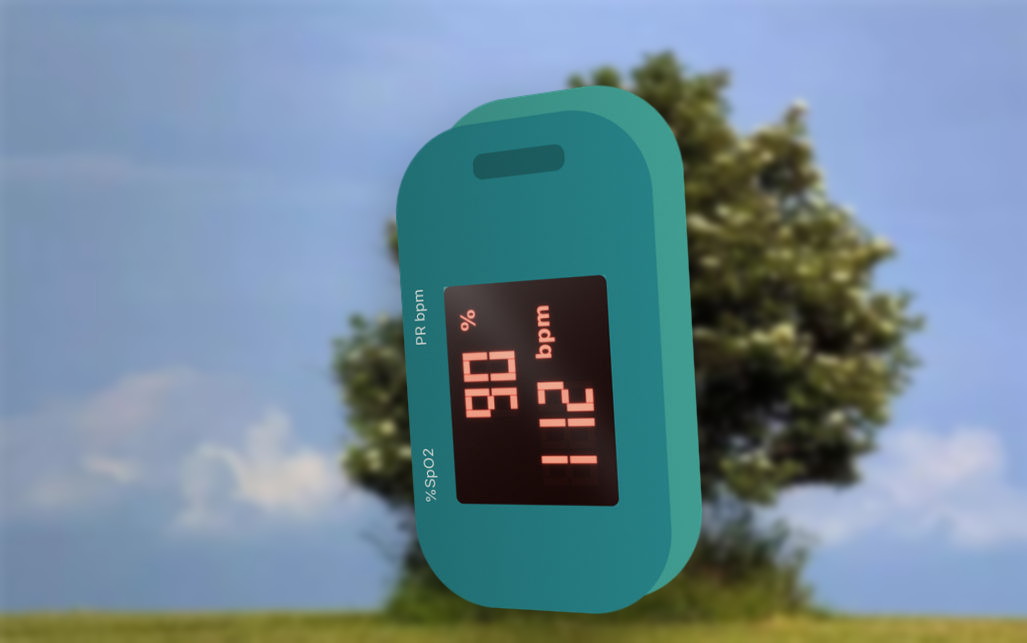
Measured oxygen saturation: 90,%
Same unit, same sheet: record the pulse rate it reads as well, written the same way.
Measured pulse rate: 112,bpm
